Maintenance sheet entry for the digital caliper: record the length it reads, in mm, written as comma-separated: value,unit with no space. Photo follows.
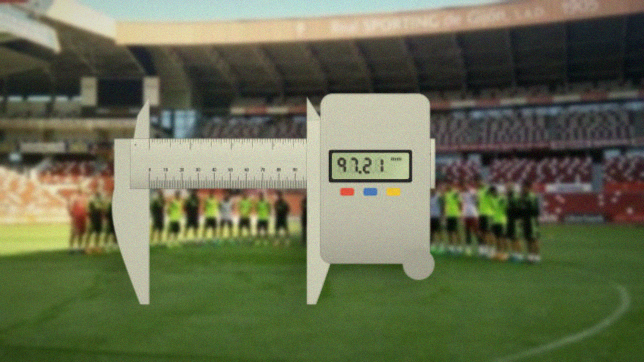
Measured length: 97.21,mm
